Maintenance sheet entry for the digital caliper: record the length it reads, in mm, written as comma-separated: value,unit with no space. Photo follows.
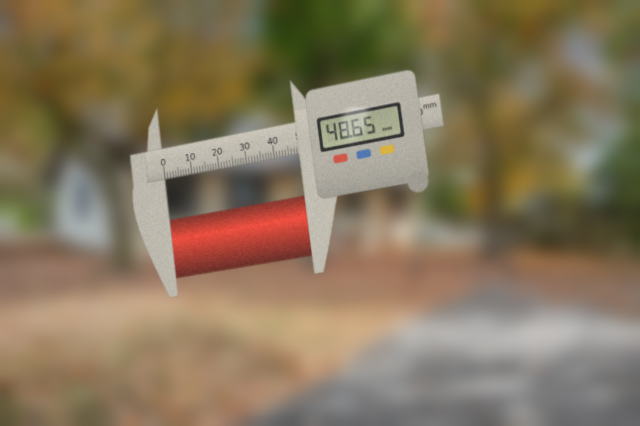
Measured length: 48.65,mm
